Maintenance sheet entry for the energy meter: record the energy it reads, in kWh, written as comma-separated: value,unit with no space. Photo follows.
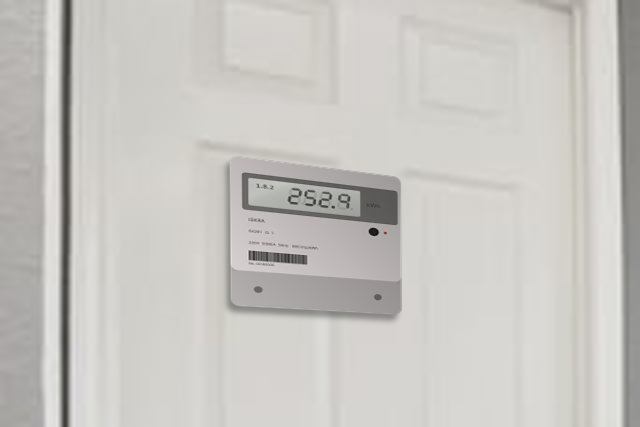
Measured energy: 252.9,kWh
